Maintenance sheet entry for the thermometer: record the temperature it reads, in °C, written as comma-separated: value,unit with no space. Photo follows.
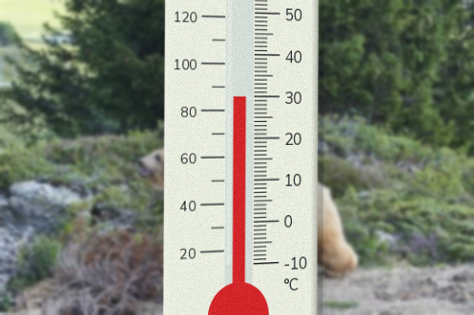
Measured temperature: 30,°C
